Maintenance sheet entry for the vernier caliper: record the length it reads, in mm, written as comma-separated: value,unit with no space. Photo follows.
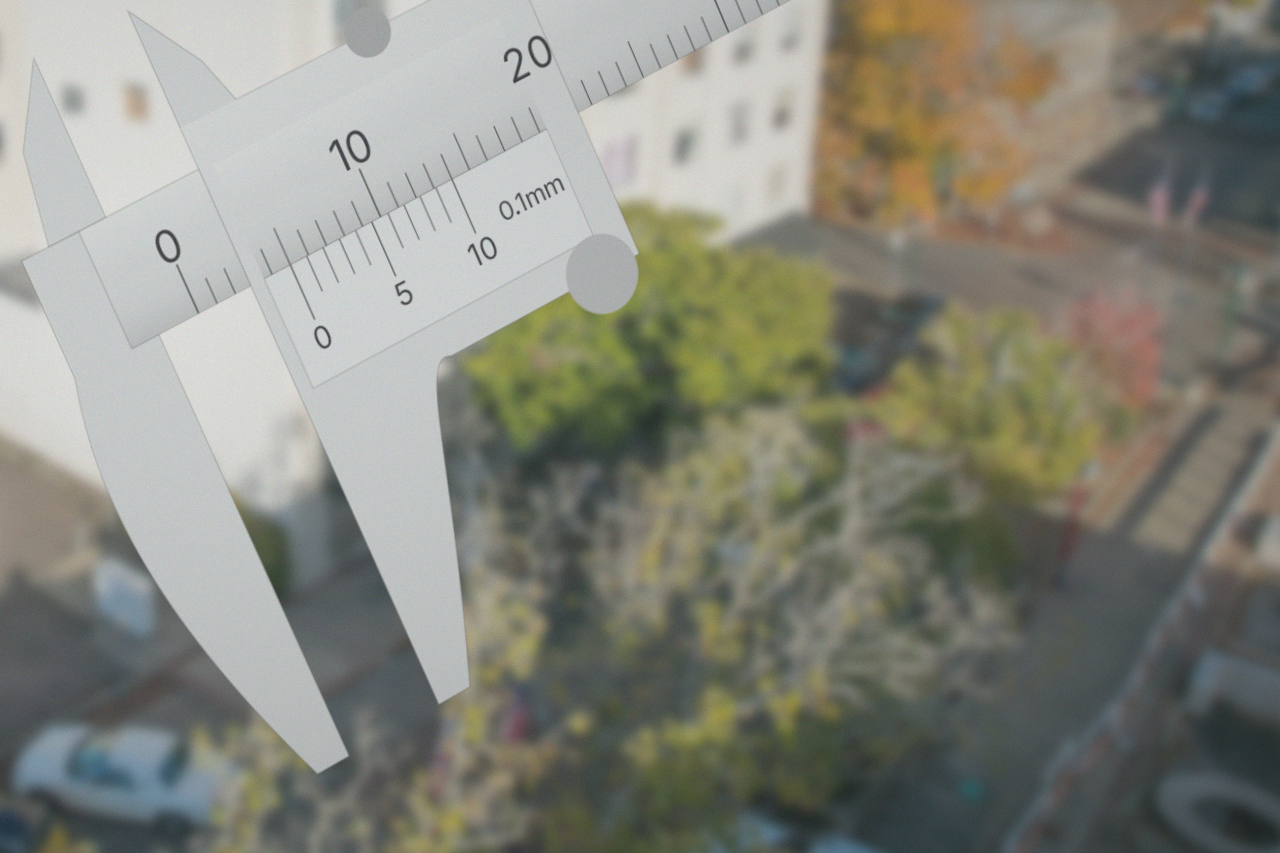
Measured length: 5.0,mm
